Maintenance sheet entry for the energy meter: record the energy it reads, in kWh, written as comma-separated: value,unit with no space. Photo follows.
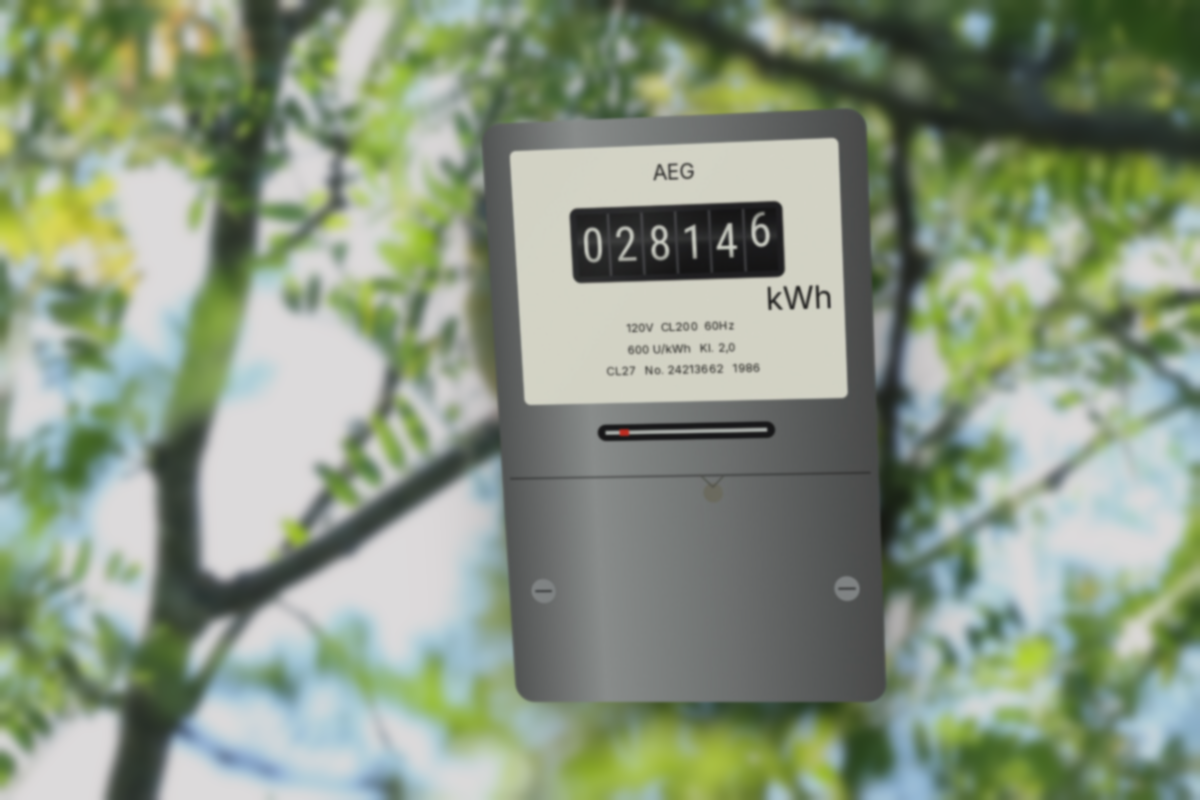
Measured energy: 28146,kWh
